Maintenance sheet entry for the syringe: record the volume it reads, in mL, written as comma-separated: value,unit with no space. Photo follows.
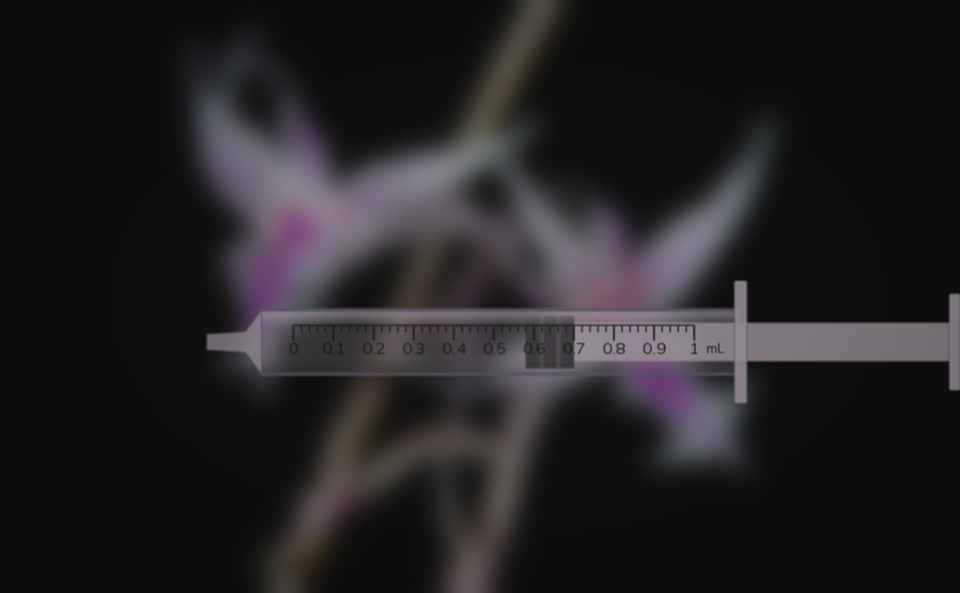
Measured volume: 0.58,mL
